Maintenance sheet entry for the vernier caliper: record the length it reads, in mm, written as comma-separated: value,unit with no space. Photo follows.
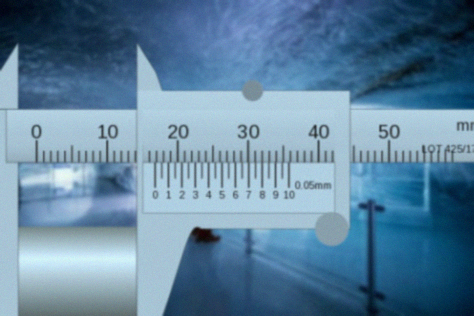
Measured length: 16.8,mm
